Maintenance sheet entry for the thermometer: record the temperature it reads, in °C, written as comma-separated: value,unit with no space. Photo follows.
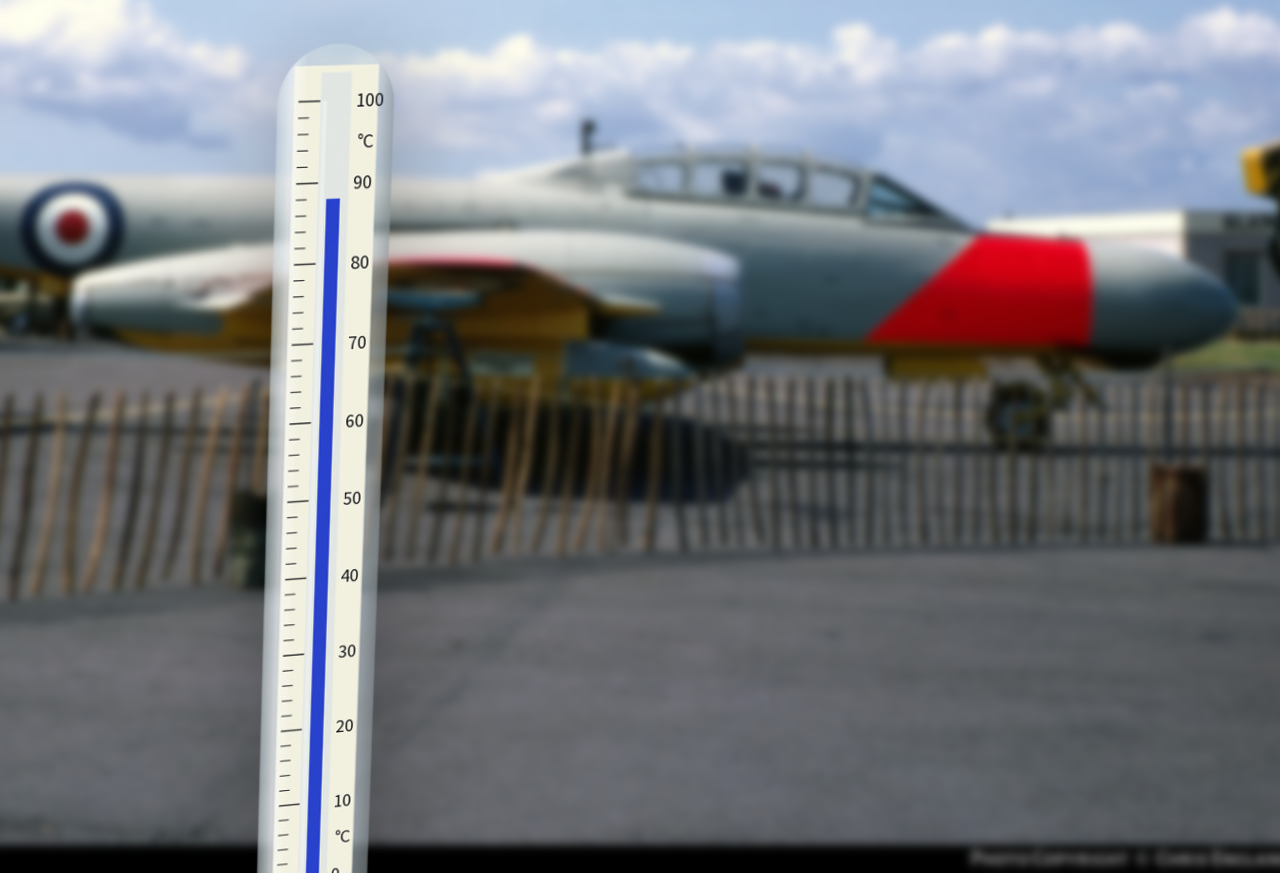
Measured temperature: 88,°C
